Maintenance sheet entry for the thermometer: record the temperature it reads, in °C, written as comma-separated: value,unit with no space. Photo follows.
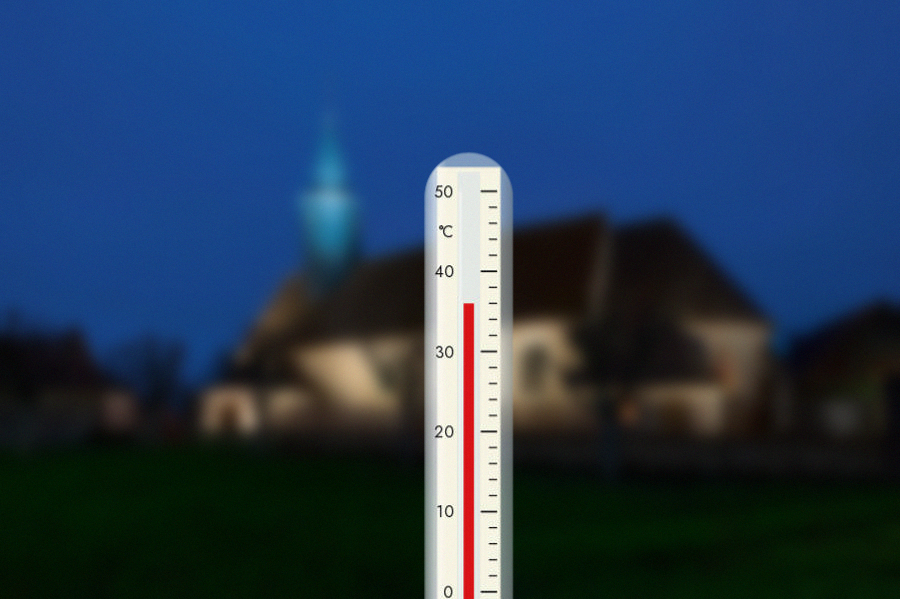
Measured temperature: 36,°C
